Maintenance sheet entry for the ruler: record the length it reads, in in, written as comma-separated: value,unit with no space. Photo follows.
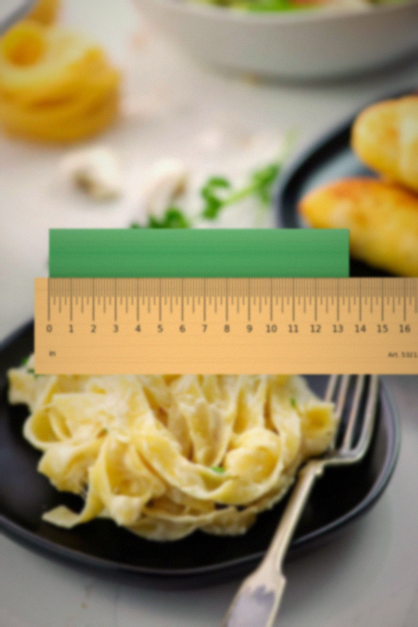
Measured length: 13.5,in
